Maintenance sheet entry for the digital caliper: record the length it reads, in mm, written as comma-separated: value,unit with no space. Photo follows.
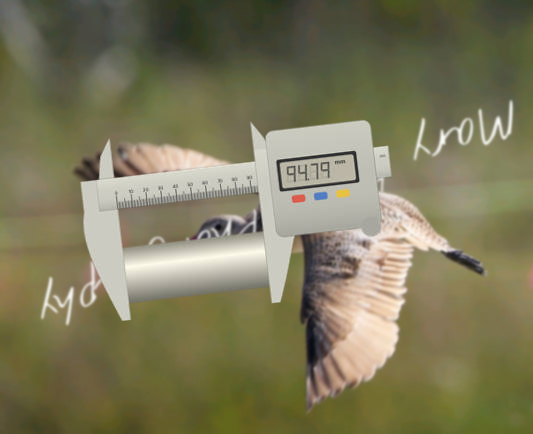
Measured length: 94.79,mm
